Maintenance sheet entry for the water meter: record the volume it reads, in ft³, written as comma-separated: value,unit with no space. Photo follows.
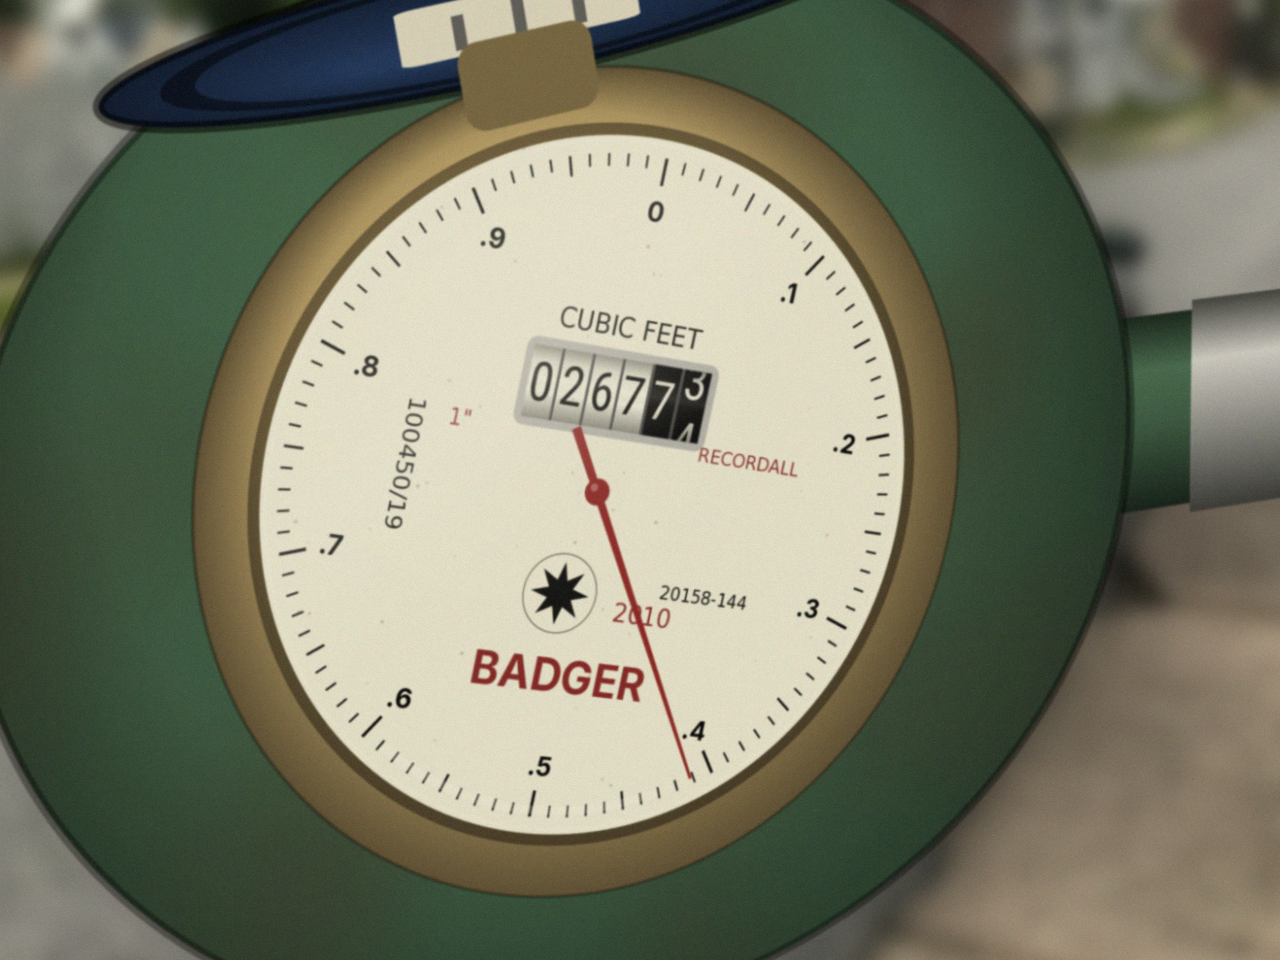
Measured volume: 26773.41,ft³
